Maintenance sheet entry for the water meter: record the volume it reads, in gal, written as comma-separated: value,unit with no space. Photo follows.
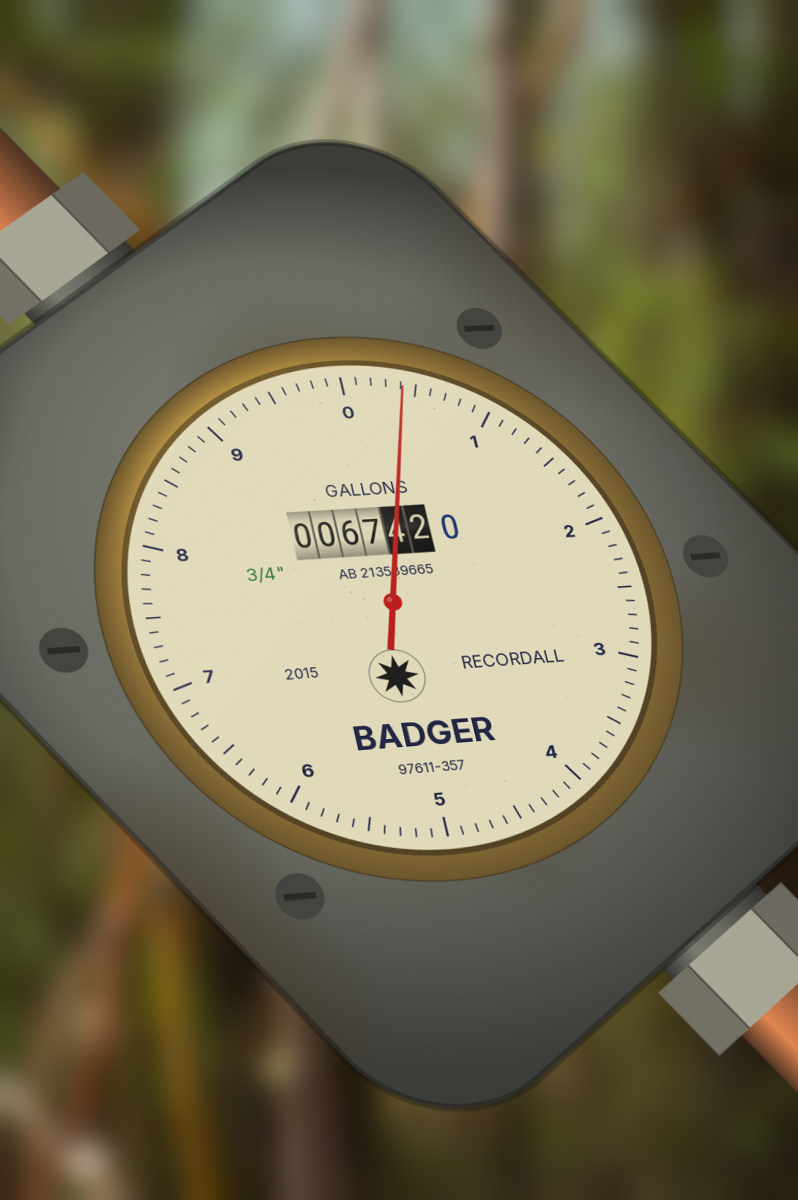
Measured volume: 67420.4,gal
